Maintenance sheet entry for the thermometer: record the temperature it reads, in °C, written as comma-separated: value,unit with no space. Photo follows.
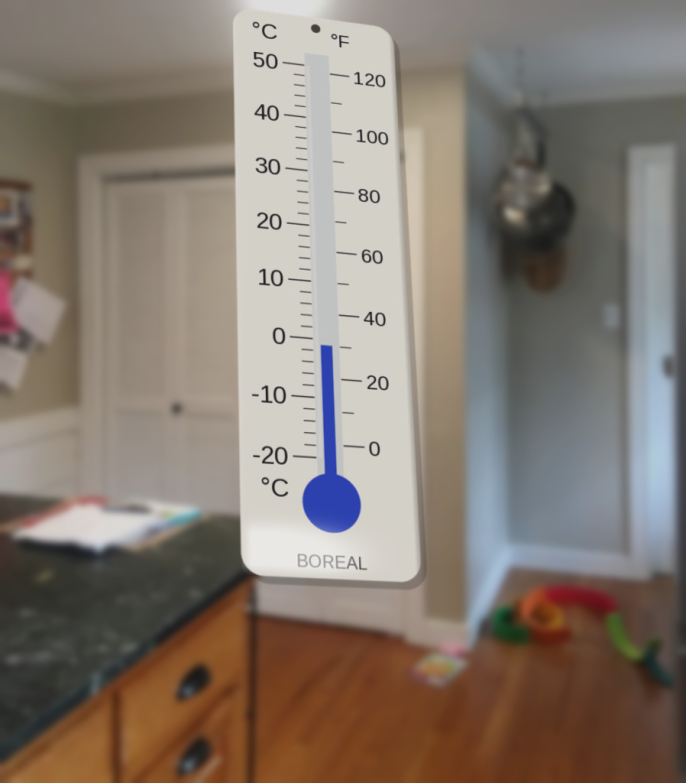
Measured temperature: -1,°C
